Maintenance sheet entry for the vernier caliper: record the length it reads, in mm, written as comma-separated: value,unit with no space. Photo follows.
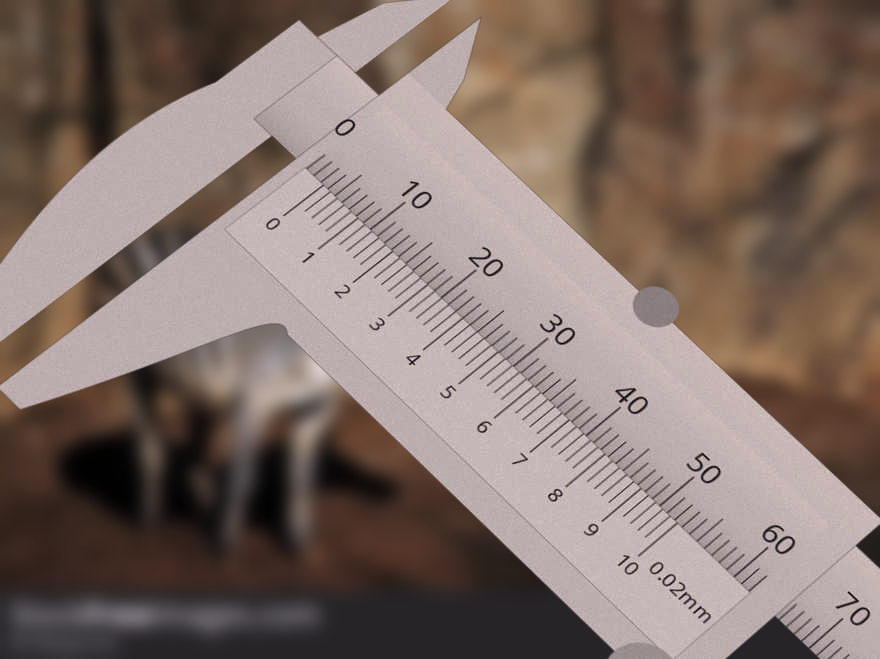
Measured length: 3.4,mm
